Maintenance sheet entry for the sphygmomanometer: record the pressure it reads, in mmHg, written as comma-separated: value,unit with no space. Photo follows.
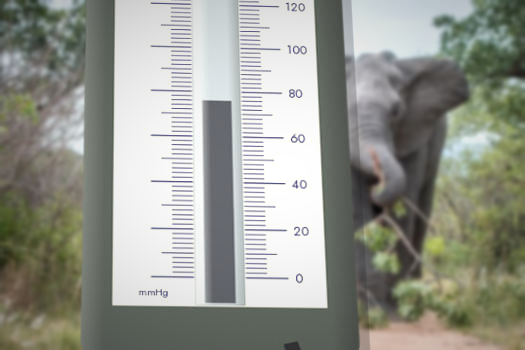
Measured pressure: 76,mmHg
